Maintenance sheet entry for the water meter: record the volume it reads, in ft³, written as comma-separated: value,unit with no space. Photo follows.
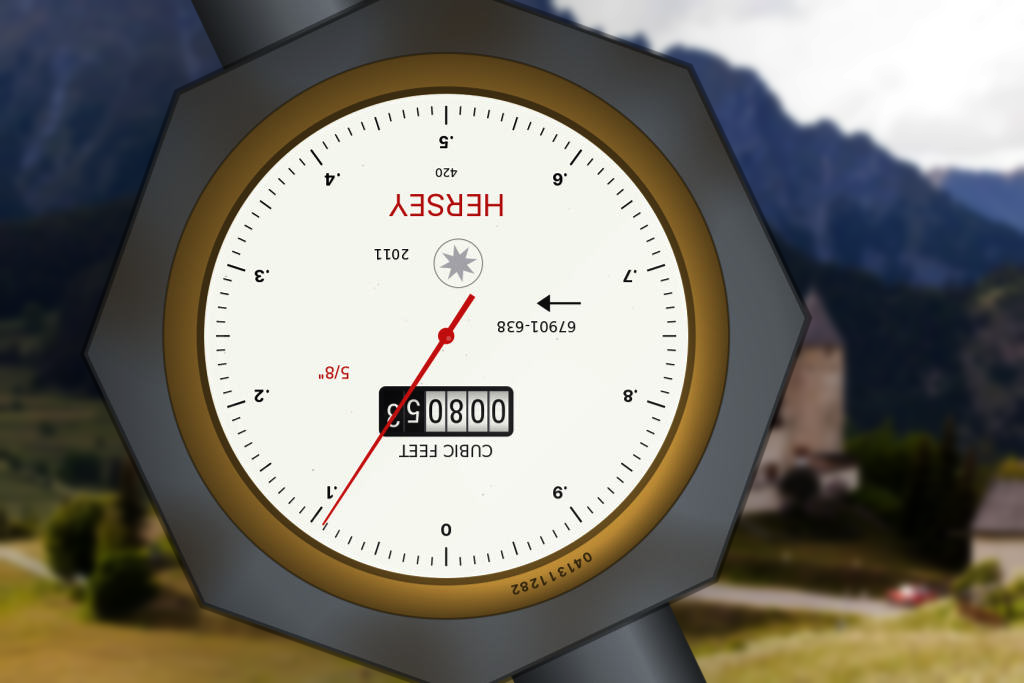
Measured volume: 8053.09,ft³
